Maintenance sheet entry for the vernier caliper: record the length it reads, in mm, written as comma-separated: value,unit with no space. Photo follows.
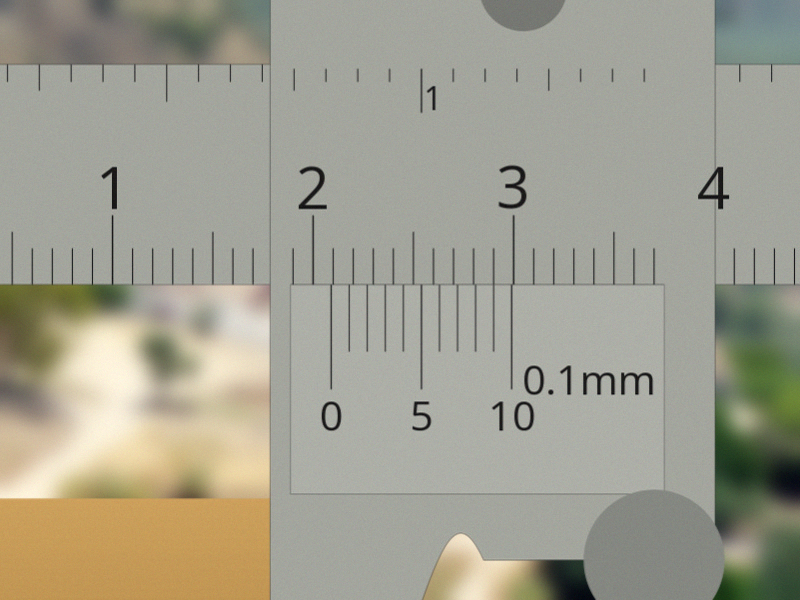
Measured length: 20.9,mm
